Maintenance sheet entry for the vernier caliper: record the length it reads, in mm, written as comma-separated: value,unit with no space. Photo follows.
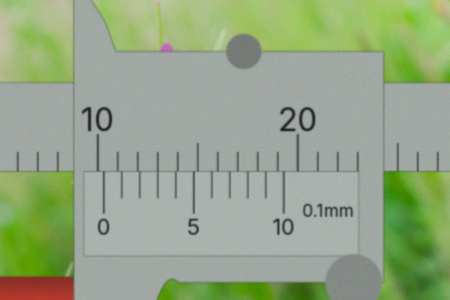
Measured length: 10.3,mm
